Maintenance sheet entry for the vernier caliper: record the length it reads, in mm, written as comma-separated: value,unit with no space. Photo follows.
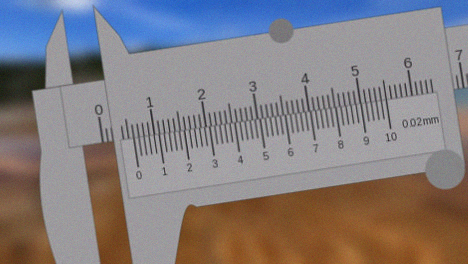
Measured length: 6.0,mm
